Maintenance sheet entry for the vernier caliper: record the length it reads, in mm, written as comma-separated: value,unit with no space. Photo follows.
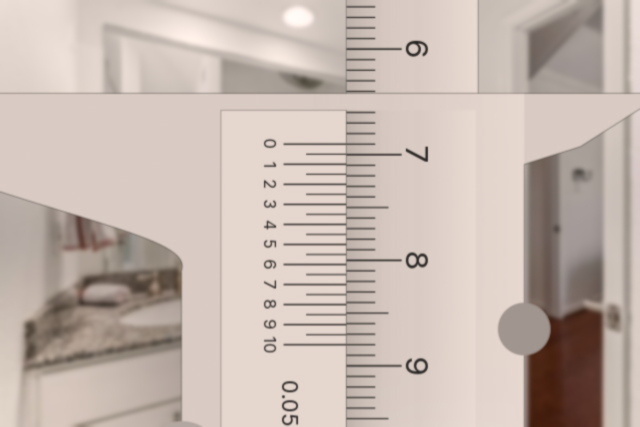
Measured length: 69.0,mm
